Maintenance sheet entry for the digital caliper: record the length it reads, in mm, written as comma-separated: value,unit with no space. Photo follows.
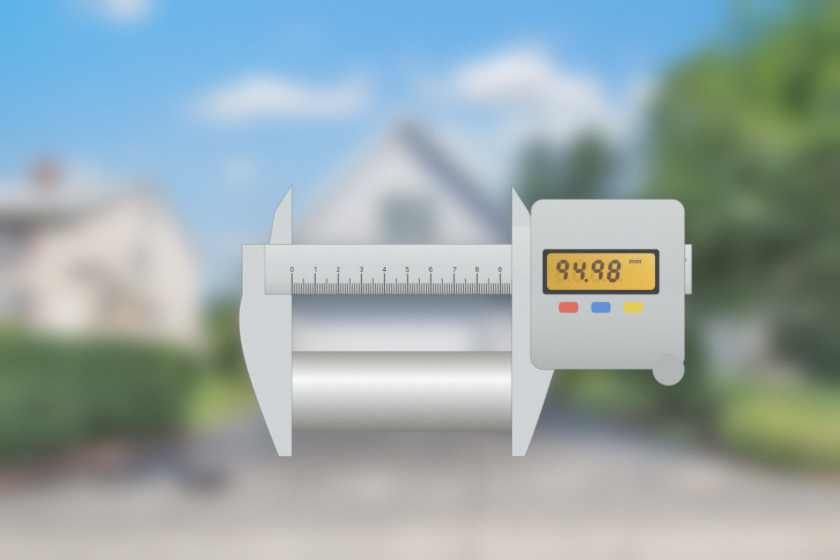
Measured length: 94.98,mm
